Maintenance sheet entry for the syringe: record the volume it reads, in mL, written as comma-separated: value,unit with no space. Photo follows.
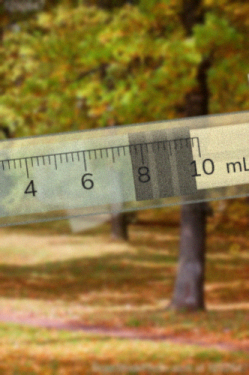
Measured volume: 7.6,mL
